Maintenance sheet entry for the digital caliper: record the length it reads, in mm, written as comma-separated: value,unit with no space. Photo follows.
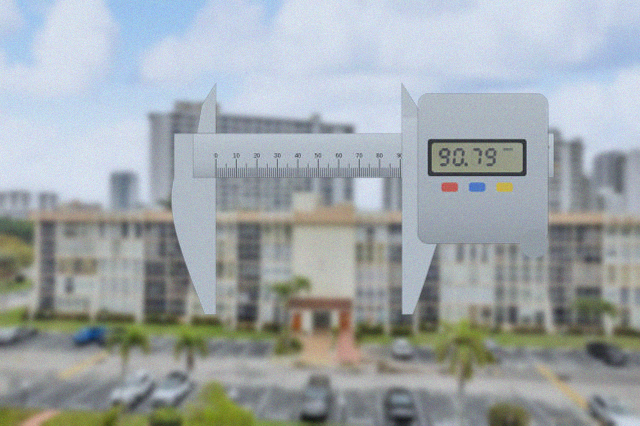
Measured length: 90.79,mm
